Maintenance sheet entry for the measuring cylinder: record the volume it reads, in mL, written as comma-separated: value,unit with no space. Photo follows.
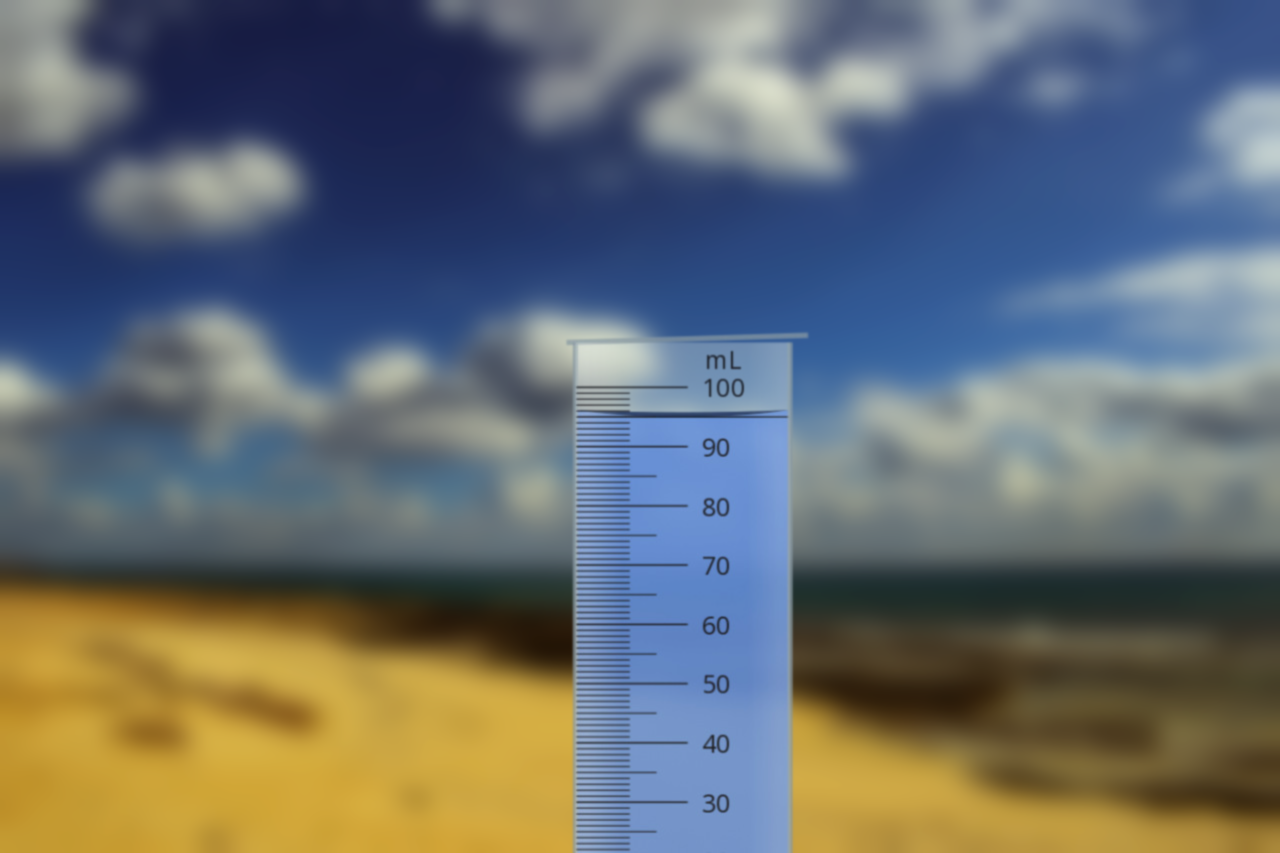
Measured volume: 95,mL
